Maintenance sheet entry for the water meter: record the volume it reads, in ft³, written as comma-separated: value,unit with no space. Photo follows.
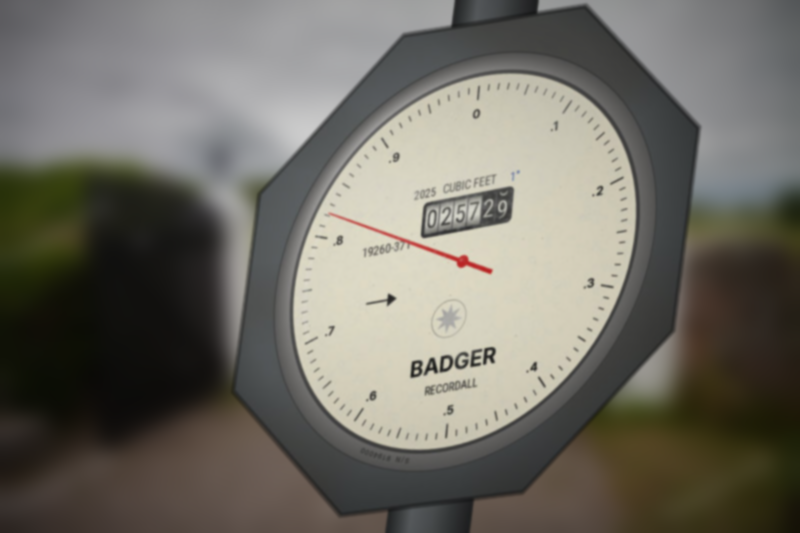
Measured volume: 25728.82,ft³
